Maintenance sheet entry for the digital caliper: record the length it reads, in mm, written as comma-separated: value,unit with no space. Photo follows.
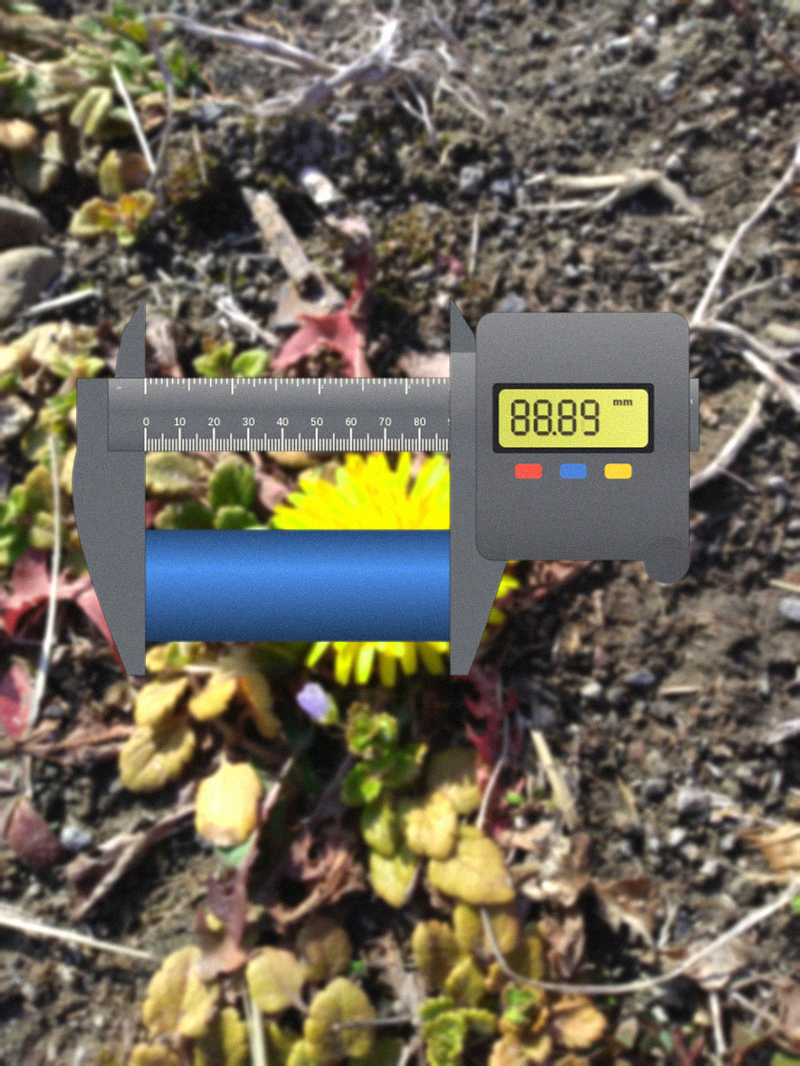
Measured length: 88.89,mm
